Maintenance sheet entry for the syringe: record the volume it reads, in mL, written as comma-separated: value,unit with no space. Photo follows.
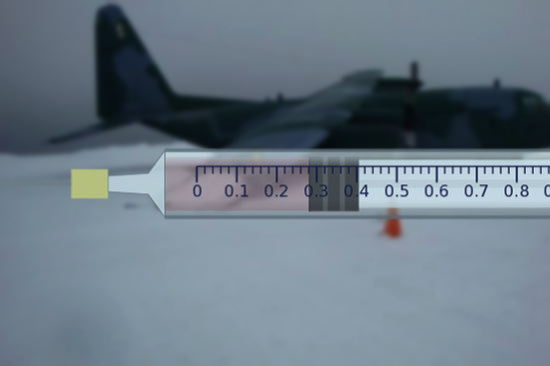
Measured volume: 0.28,mL
